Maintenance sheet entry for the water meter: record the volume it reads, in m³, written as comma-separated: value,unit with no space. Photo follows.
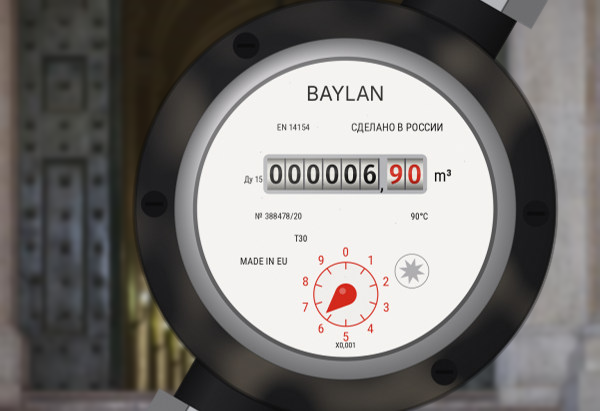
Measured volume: 6.906,m³
